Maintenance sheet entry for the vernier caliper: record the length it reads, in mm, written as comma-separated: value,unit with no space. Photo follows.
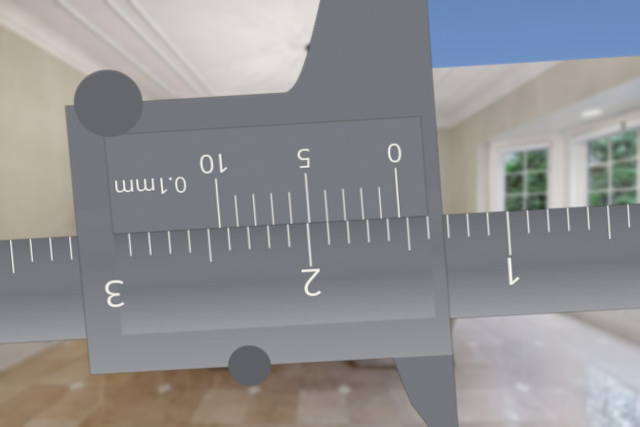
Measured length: 15.4,mm
